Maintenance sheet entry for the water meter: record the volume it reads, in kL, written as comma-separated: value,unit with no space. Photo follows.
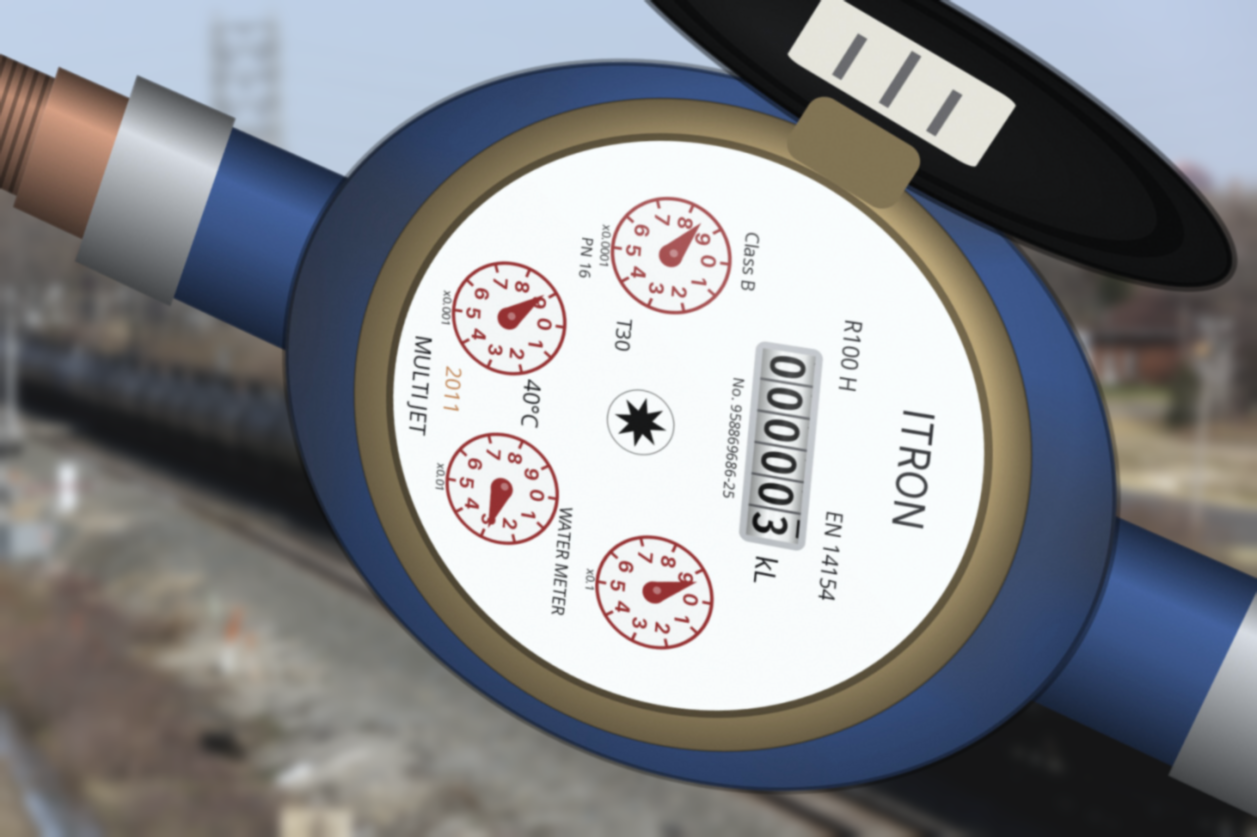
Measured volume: 2.9288,kL
